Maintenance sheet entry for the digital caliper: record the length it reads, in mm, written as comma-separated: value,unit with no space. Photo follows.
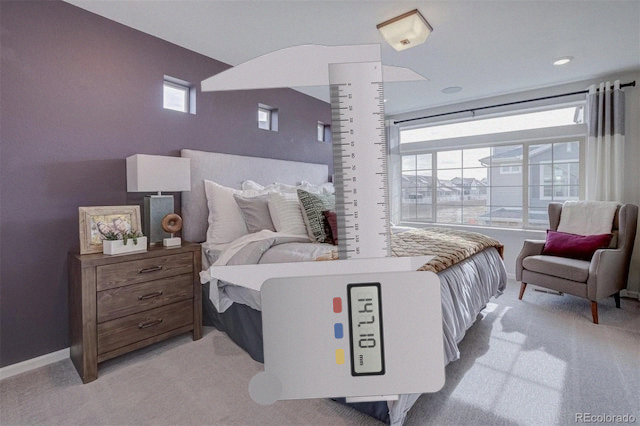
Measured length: 147.10,mm
